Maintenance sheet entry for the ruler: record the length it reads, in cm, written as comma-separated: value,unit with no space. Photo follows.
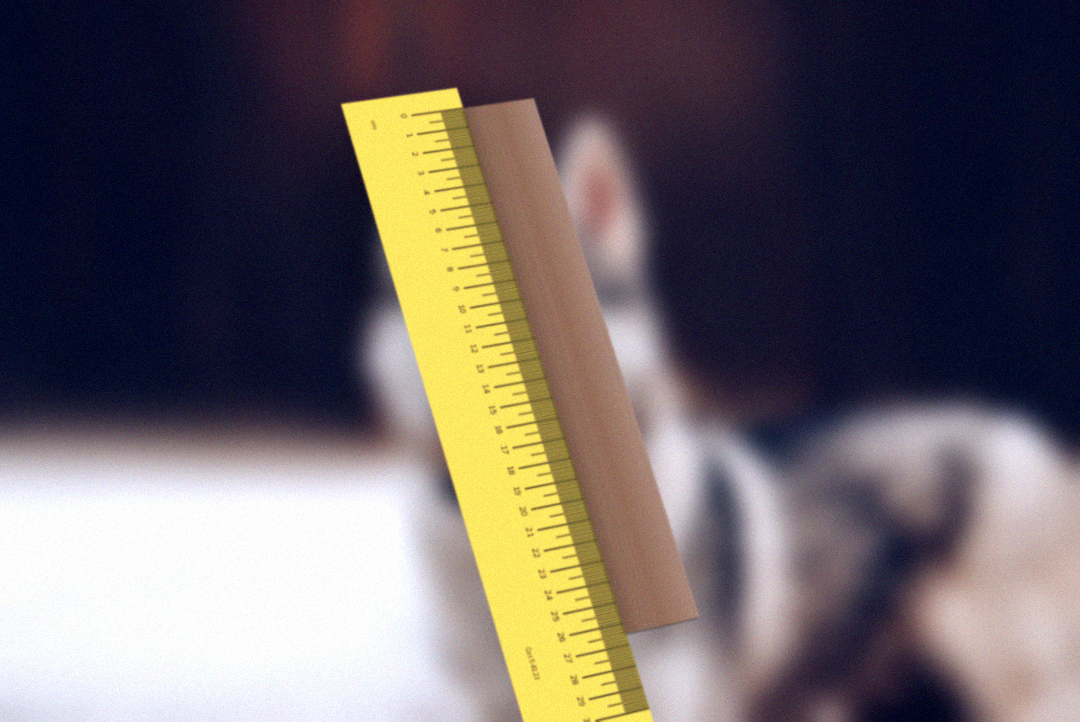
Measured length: 26.5,cm
